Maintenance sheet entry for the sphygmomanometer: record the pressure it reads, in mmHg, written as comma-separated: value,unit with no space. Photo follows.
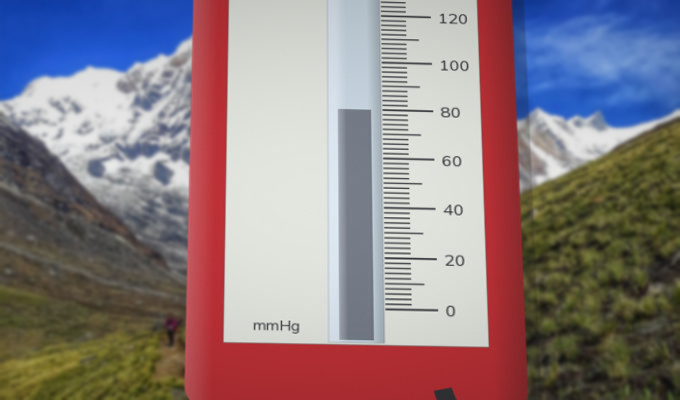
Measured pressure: 80,mmHg
